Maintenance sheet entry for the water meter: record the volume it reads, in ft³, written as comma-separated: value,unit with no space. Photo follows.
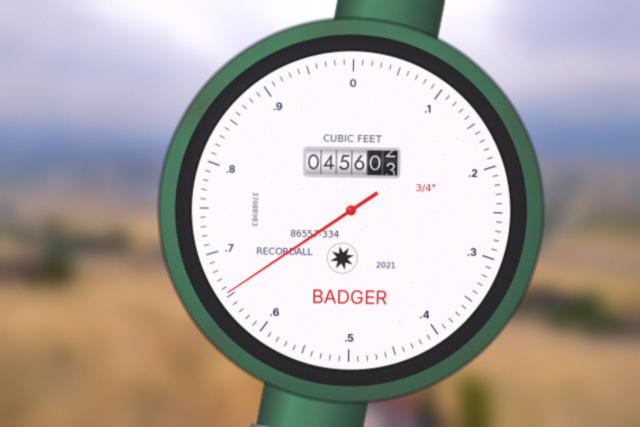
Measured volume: 45602.65,ft³
